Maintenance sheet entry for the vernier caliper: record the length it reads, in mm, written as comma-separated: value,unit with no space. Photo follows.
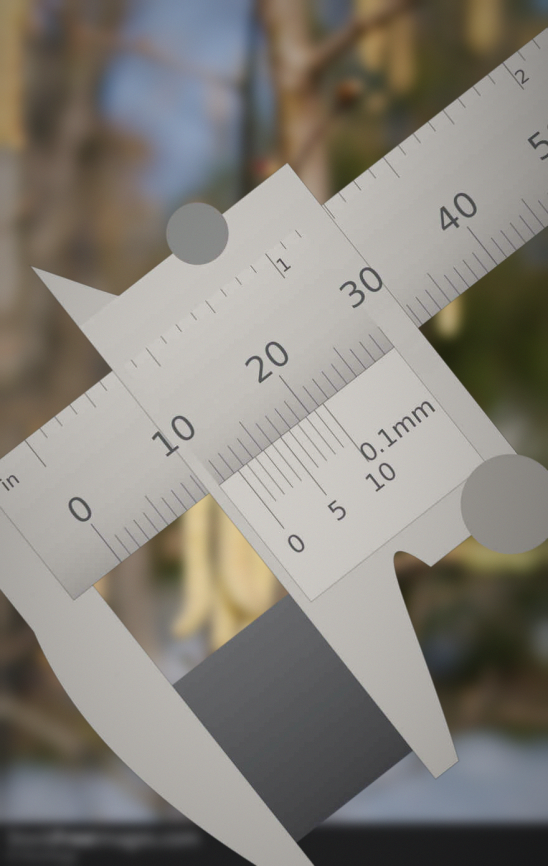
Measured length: 12.4,mm
